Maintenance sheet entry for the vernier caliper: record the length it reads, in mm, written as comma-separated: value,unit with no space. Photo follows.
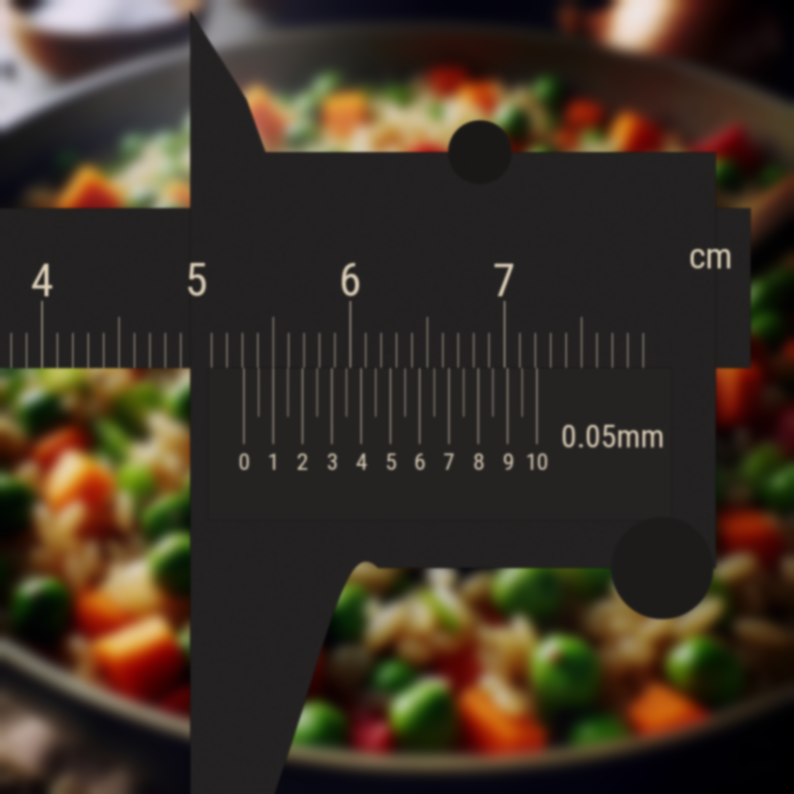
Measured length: 53.1,mm
